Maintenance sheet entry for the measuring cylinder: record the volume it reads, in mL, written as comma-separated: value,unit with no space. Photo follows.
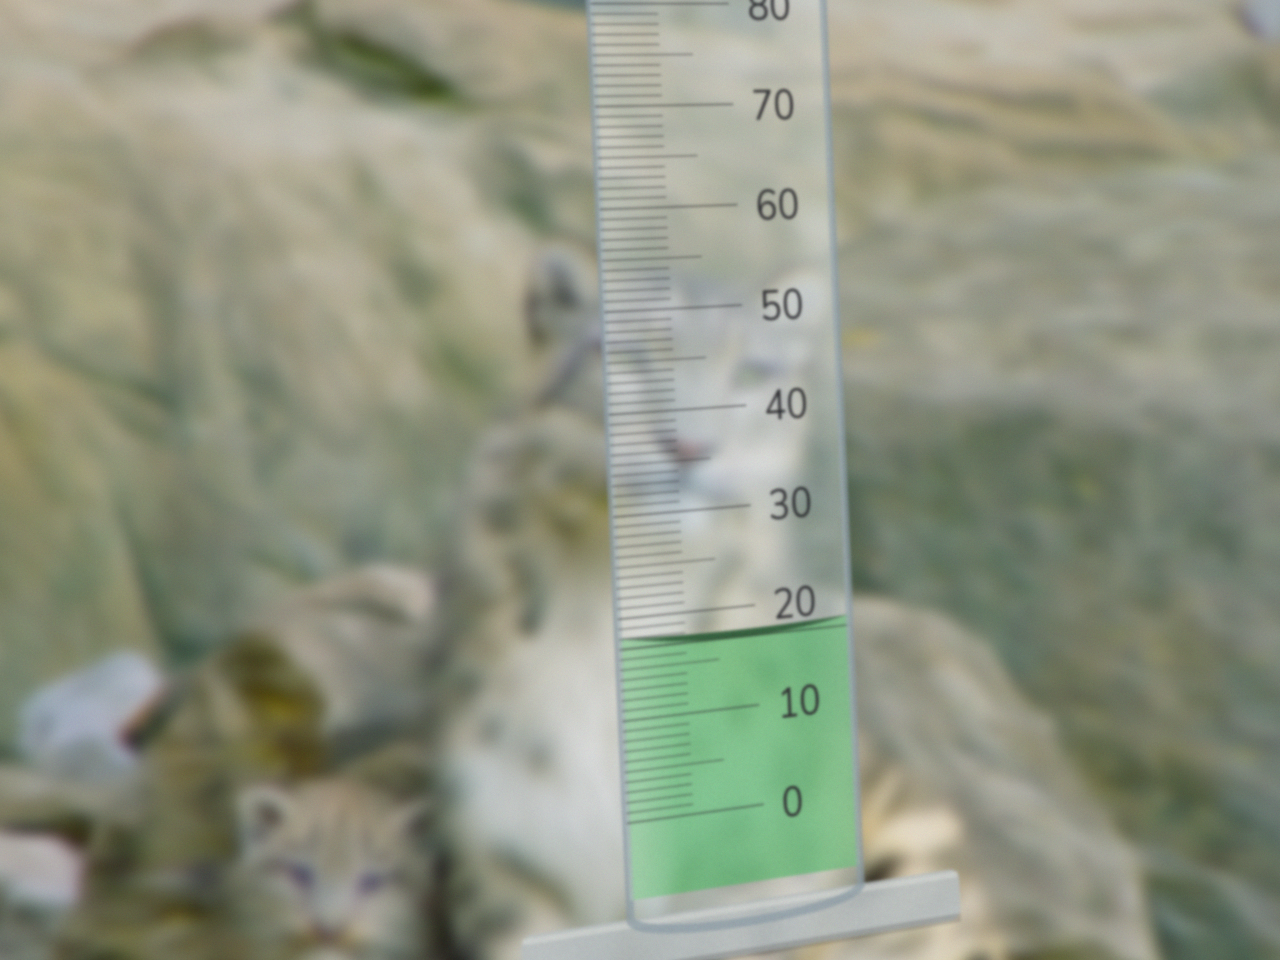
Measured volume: 17,mL
